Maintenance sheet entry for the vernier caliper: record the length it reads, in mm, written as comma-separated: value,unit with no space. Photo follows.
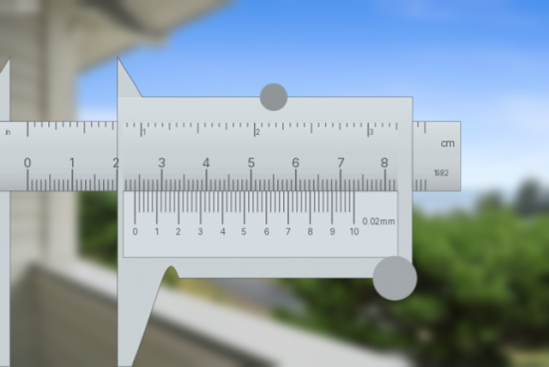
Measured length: 24.0,mm
